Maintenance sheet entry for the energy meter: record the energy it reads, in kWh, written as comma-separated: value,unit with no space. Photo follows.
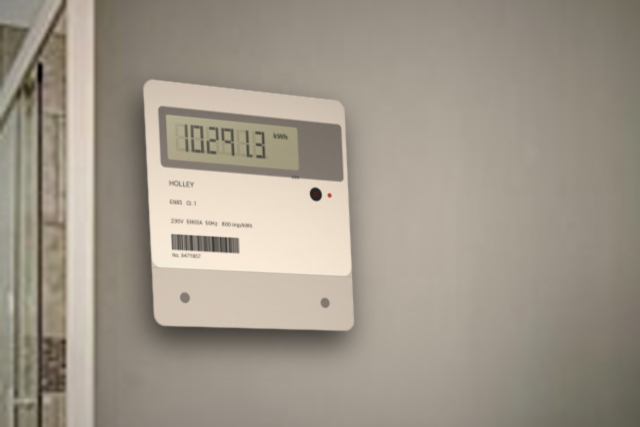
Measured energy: 10291.3,kWh
